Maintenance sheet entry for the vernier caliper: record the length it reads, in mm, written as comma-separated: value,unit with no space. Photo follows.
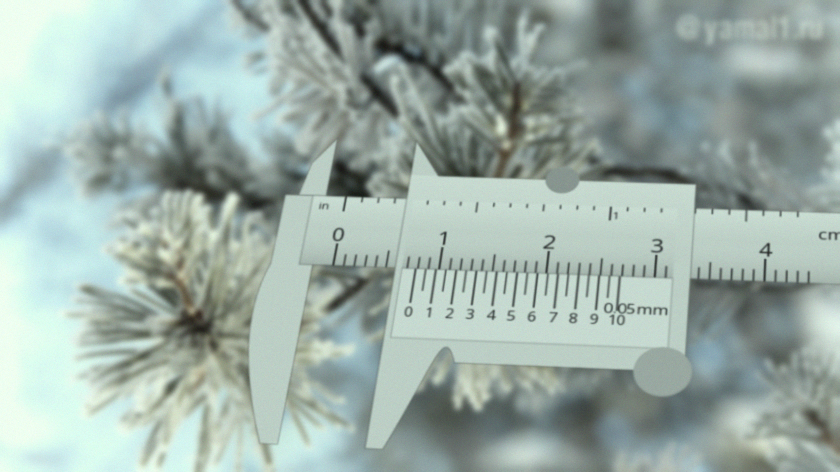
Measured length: 7.8,mm
